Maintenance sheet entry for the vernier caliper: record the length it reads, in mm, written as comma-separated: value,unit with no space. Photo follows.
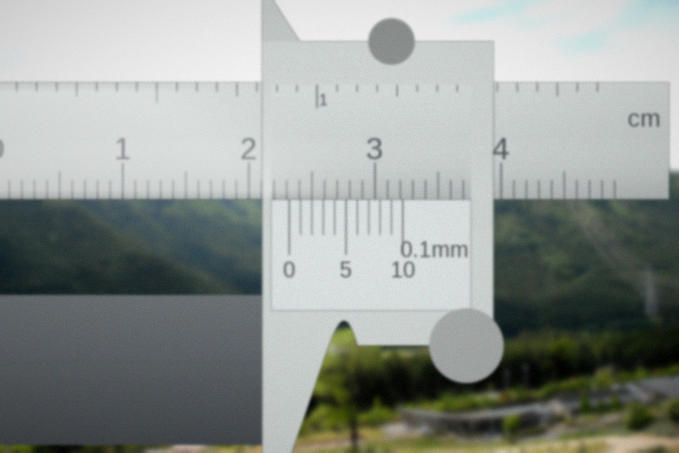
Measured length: 23.2,mm
